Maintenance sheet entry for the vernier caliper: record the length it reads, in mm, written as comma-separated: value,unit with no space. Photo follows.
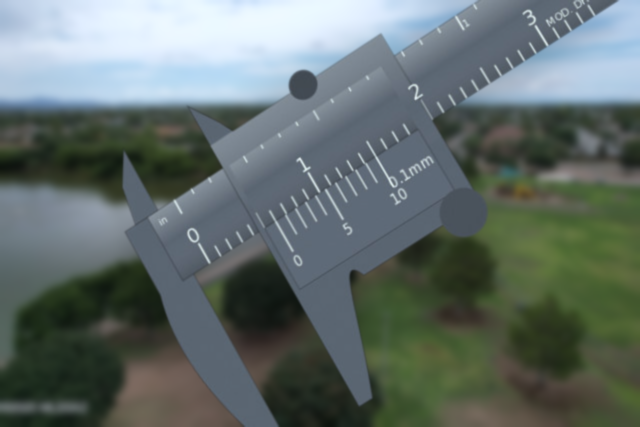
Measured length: 6.0,mm
